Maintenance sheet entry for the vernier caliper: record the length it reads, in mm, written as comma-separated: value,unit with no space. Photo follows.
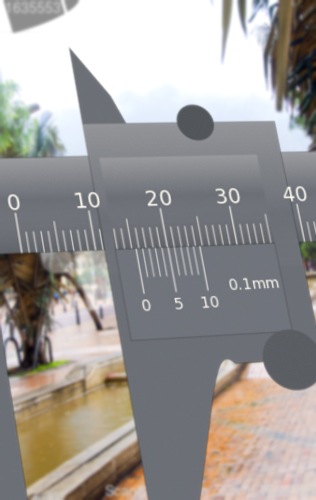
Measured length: 15.6,mm
